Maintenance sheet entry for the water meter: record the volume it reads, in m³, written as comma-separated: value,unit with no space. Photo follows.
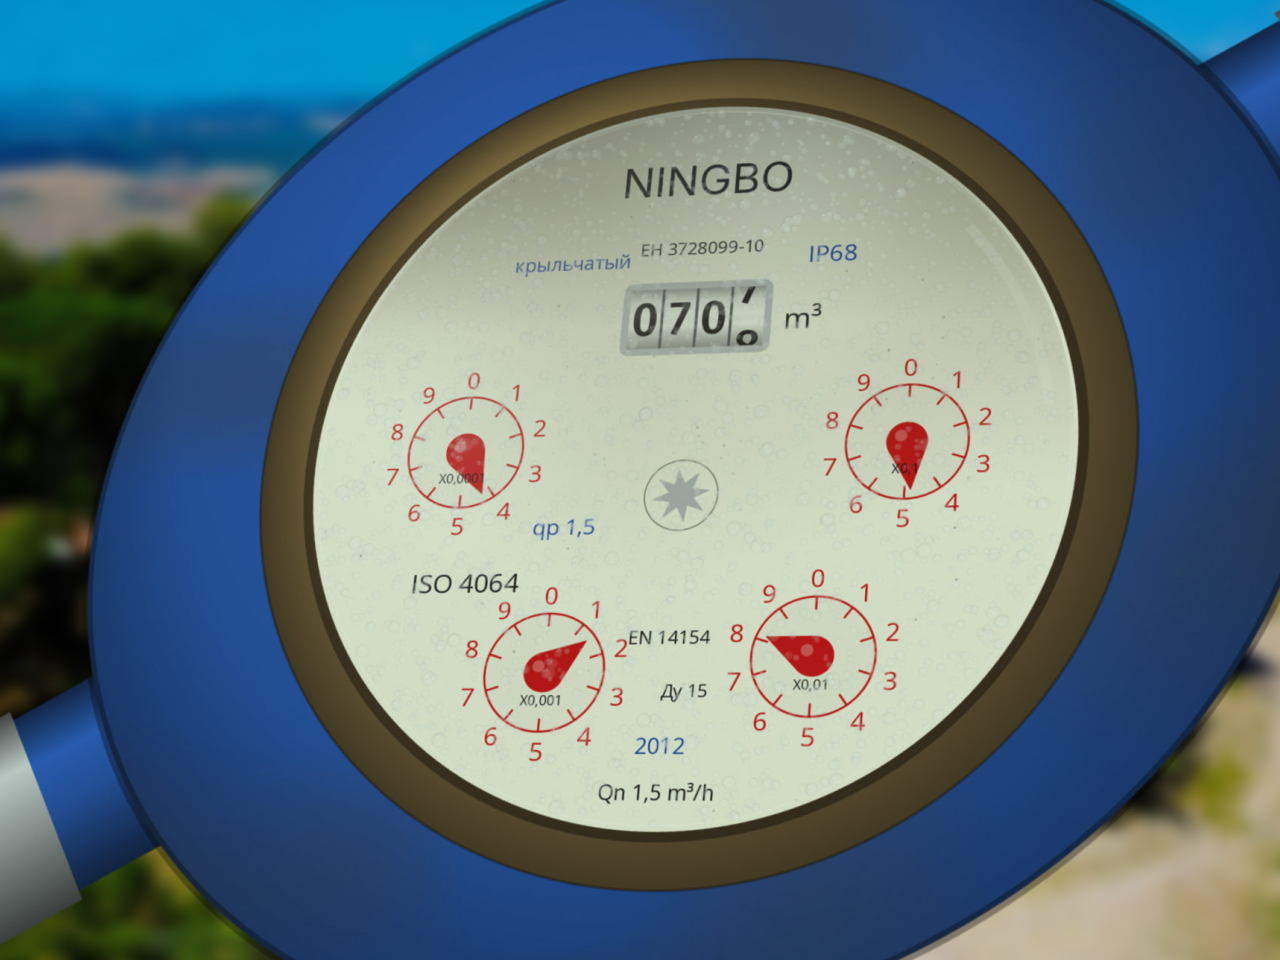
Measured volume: 707.4814,m³
